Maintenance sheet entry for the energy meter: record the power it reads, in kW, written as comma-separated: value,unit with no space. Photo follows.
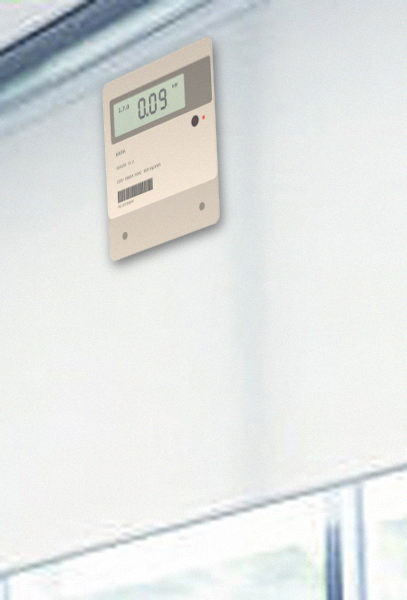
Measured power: 0.09,kW
